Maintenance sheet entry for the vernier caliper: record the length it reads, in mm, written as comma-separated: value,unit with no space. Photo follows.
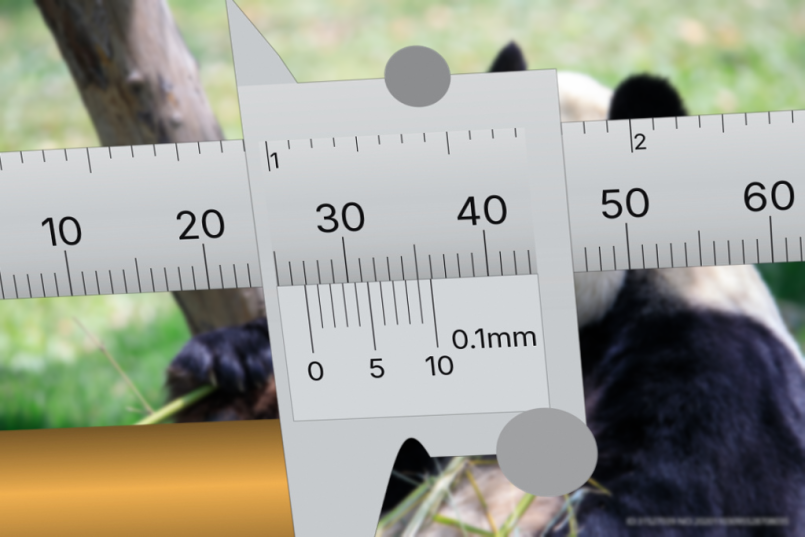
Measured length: 26.9,mm
